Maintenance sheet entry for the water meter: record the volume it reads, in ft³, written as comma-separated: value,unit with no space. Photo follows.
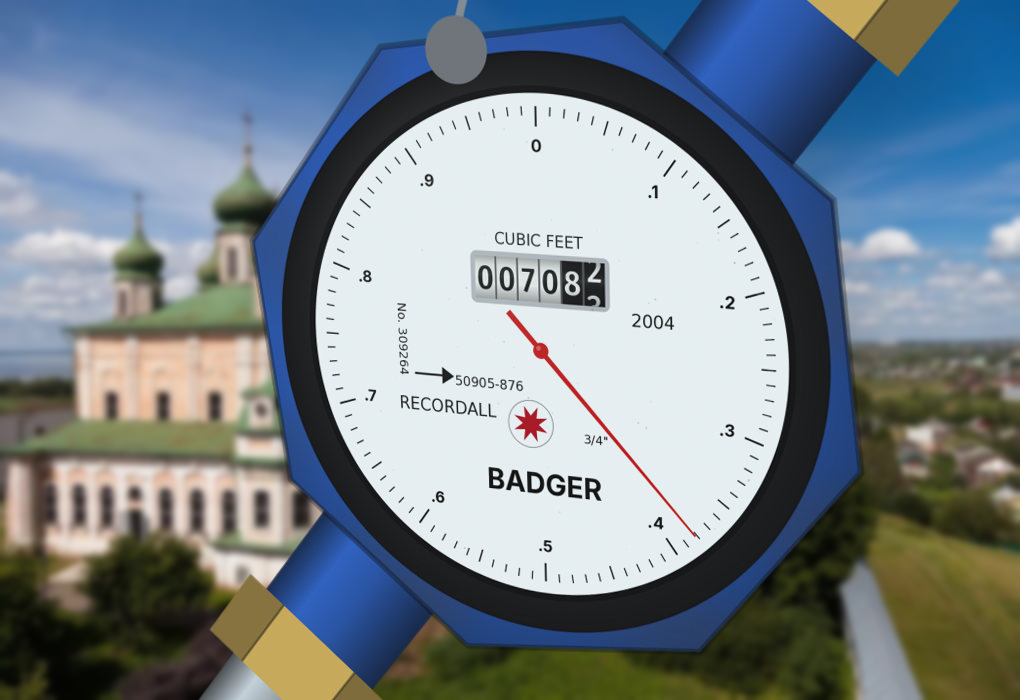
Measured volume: 7082.38,ft³
